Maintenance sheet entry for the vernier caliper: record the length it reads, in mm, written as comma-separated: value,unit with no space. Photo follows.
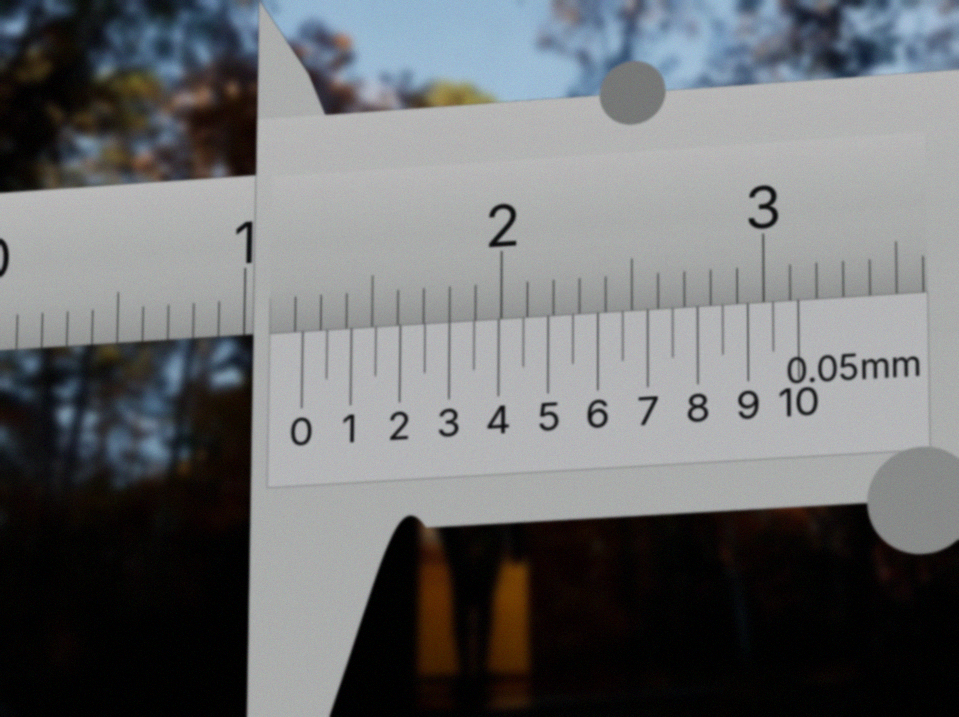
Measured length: 12.3,mm
